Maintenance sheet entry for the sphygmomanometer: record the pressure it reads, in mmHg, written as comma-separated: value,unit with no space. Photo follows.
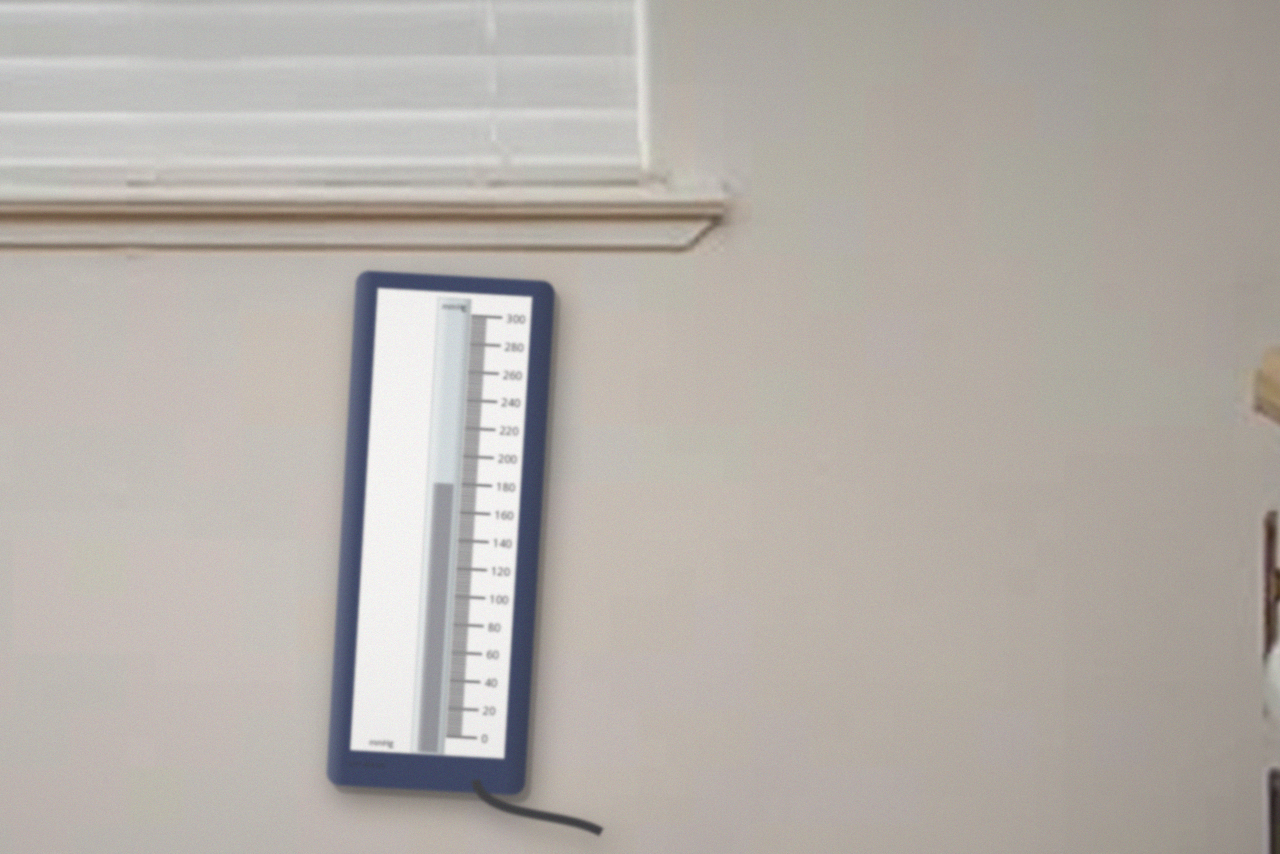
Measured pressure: 180,mmHg
